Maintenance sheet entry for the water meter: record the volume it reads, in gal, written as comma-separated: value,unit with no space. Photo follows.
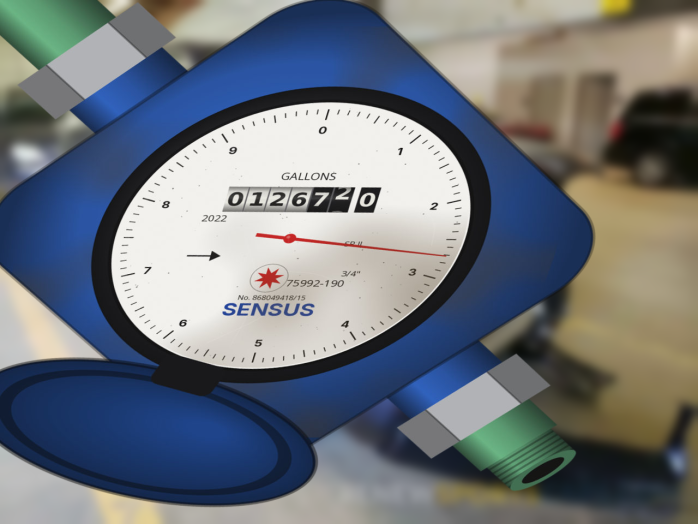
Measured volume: 126722.7,gal
